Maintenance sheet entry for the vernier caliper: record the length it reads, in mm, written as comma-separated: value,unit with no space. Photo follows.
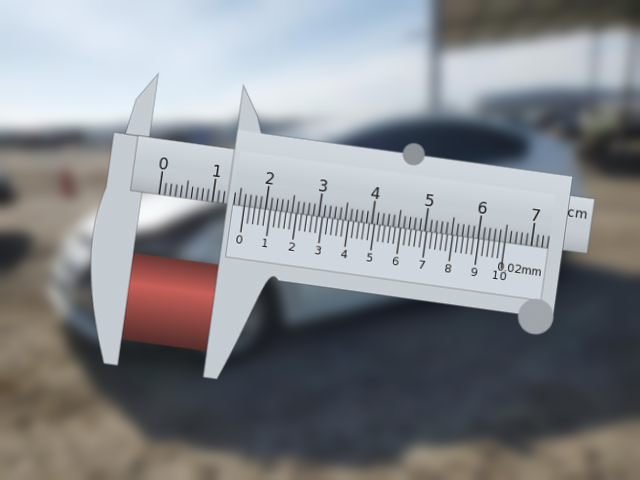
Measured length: 16.0,mm
